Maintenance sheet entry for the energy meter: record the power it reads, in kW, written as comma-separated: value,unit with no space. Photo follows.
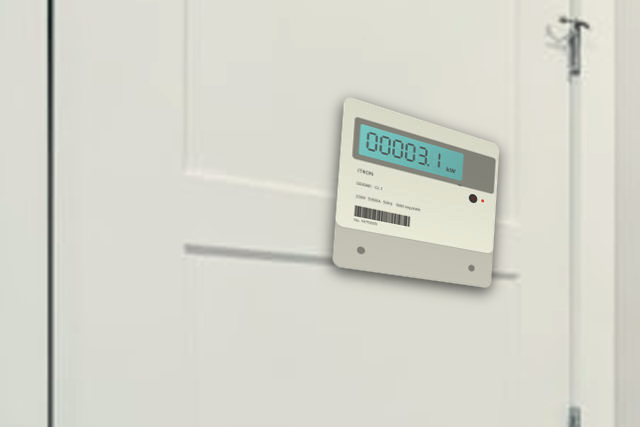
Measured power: 3.1,kW
